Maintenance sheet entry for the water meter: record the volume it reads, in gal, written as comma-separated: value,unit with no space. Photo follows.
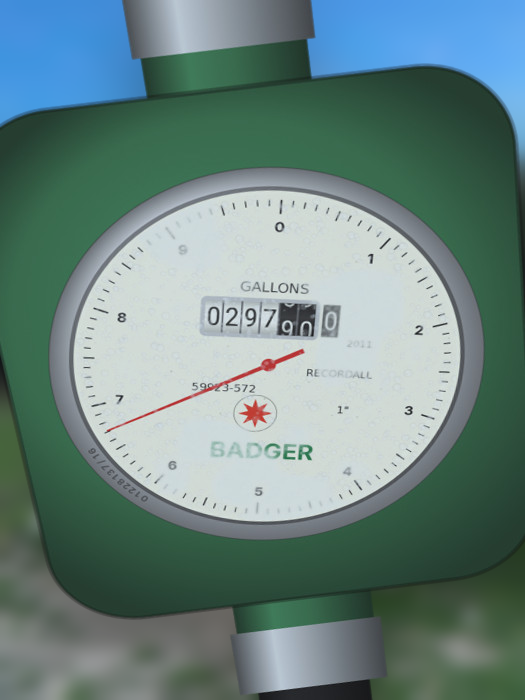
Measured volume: 297896.7,gal
